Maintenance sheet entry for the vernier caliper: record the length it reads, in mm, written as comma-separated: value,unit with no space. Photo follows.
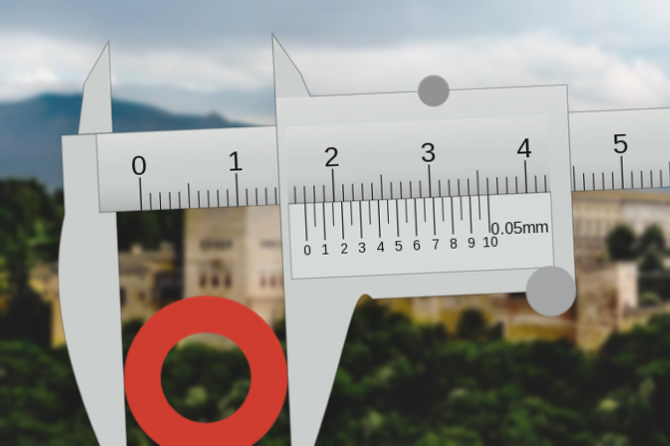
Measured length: 17.0,mm
